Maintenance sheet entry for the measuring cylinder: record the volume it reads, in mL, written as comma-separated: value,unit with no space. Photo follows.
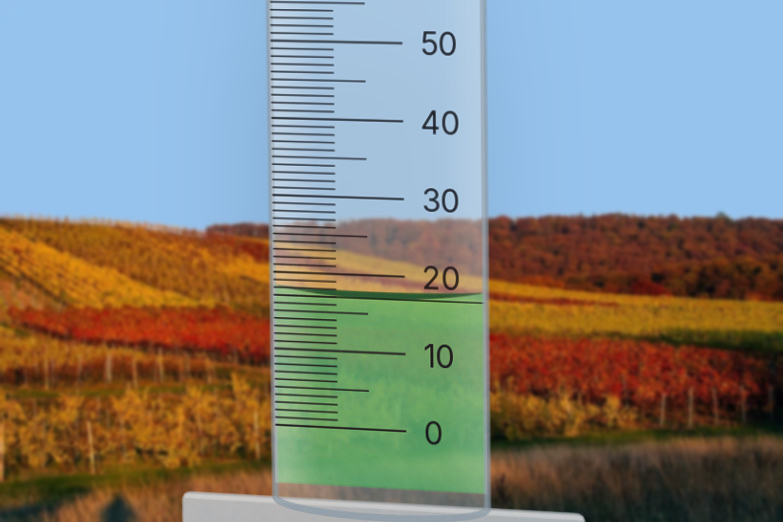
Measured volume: 17,mL
